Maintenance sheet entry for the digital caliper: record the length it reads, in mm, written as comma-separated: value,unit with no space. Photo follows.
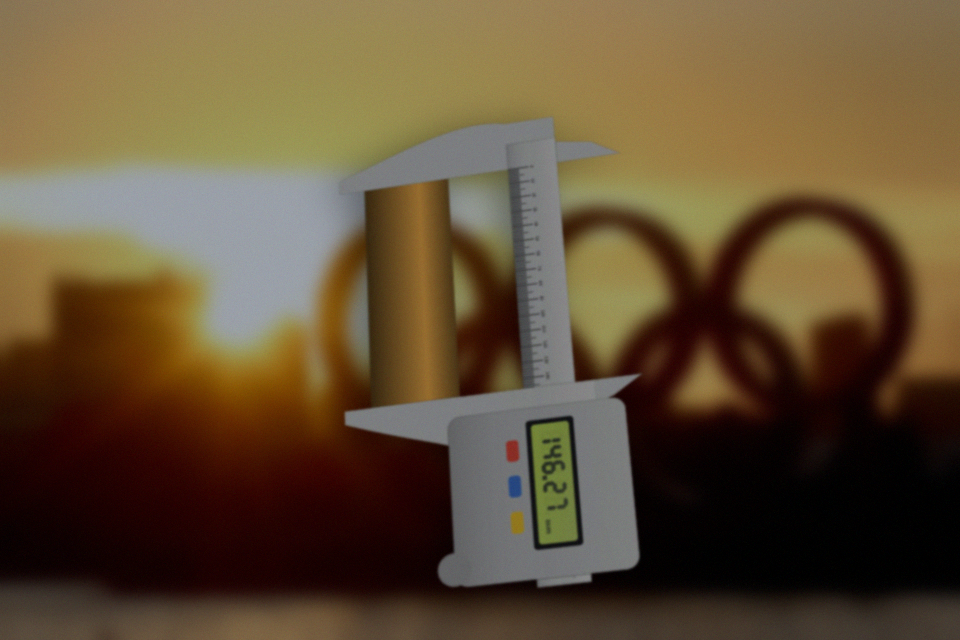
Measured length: 146.27,mm
